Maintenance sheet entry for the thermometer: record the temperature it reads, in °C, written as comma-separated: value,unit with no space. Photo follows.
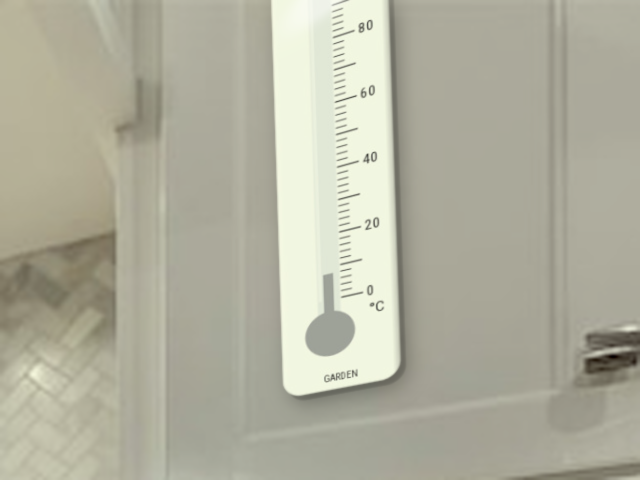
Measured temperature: 8,°C
